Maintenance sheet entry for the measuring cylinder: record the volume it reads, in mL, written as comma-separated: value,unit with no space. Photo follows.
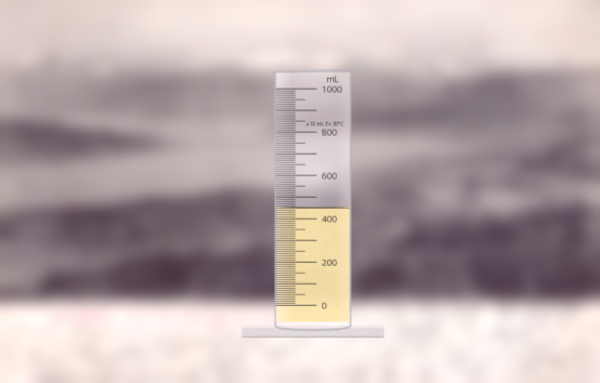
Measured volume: 450,mL
